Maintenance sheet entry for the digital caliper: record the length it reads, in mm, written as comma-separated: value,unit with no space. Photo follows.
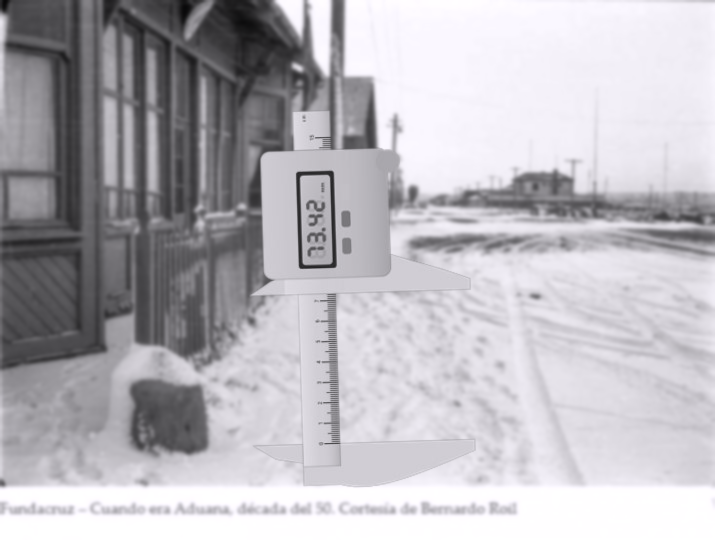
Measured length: 73.42,mm
